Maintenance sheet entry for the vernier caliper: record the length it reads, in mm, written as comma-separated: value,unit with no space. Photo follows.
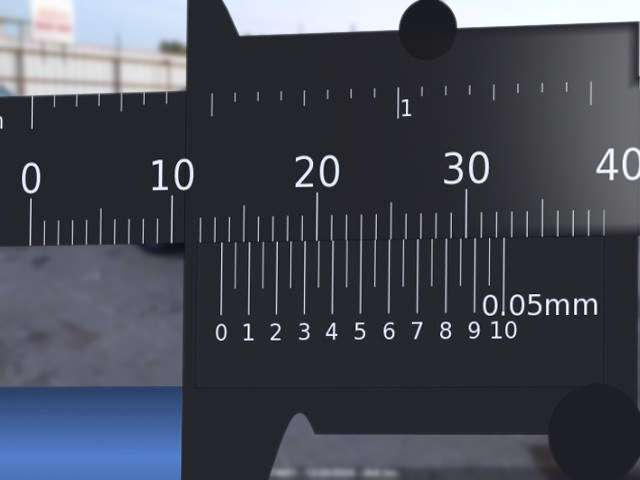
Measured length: 13.5,mm
